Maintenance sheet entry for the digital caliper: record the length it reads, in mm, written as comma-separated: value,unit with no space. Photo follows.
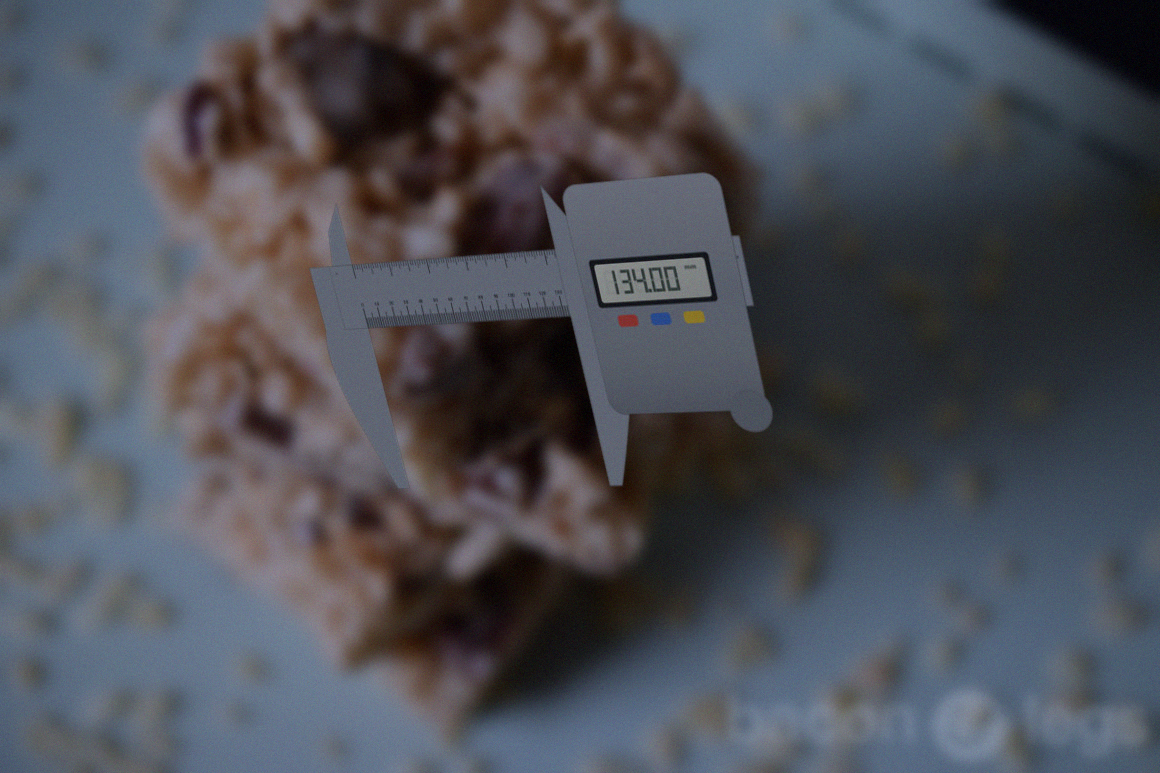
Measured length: 134.00,mm
